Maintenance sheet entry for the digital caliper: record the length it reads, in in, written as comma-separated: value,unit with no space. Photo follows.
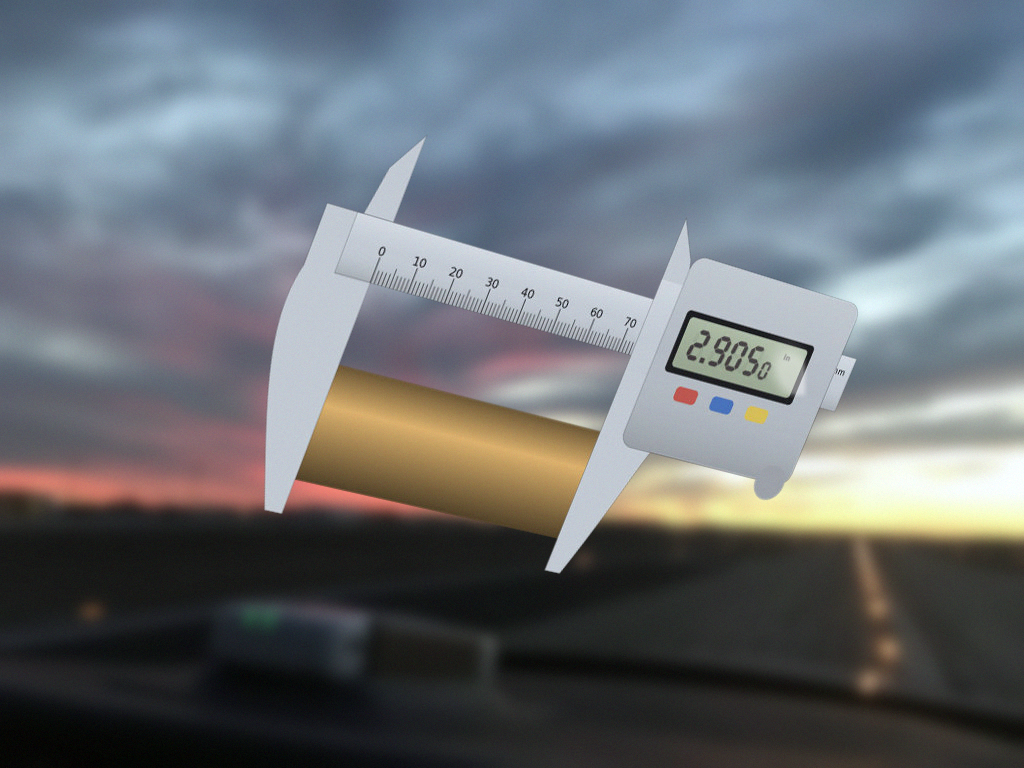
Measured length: 2.9050,in
